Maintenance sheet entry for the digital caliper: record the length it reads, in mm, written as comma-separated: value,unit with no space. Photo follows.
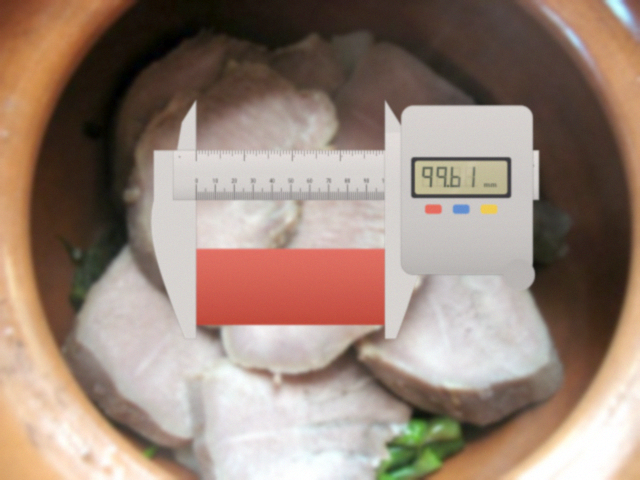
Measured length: 99.61,mm
